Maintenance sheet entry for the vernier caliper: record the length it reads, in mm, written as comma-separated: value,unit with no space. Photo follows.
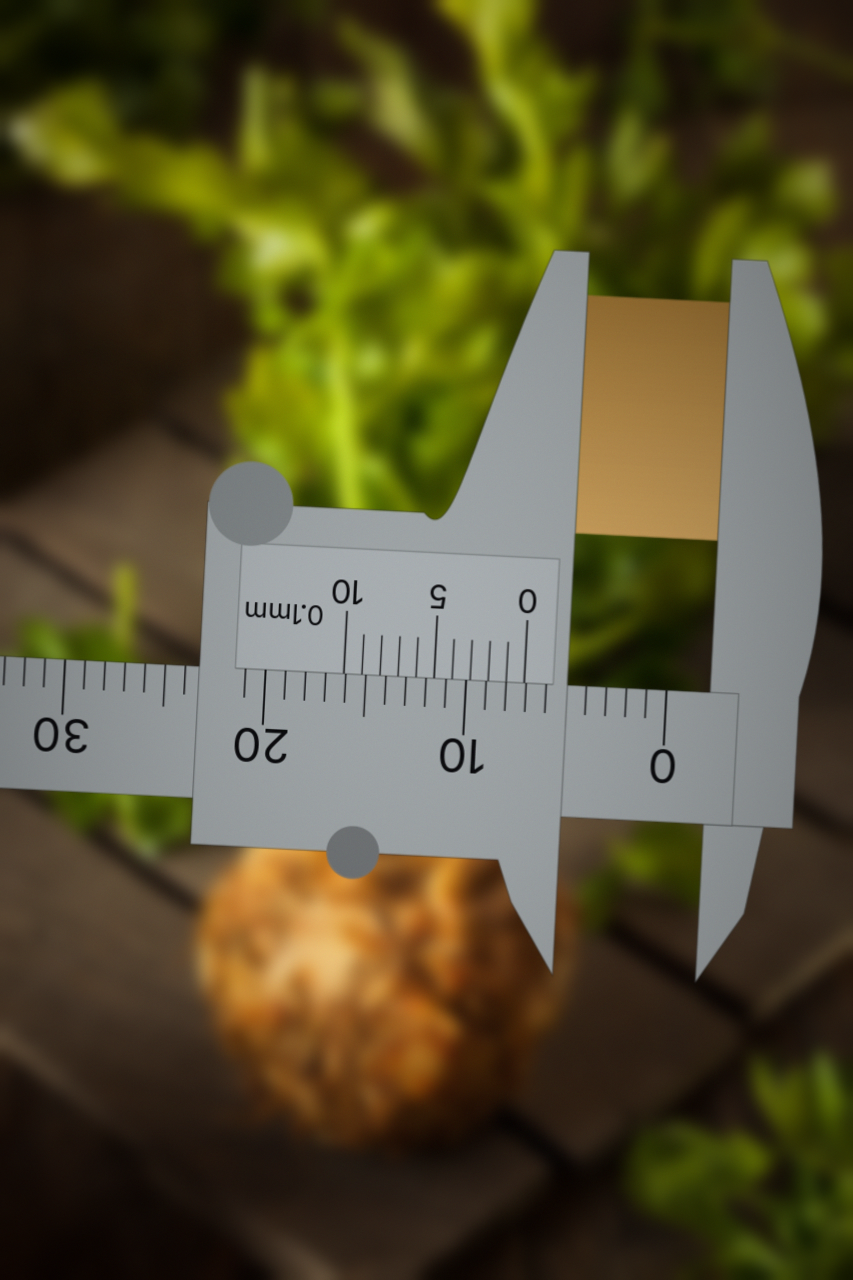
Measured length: 7.1,mm
